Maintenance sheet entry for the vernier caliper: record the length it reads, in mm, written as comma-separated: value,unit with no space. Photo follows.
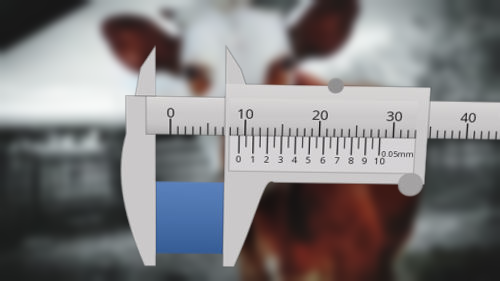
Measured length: 9.2,mm
